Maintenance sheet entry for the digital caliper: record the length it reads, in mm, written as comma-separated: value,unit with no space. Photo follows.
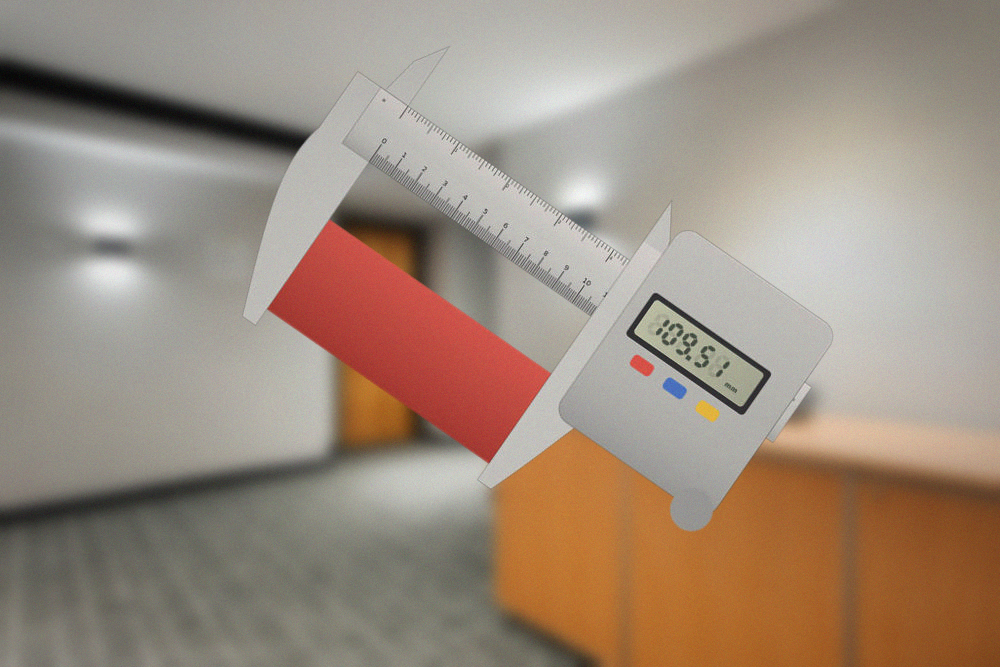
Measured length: 109.51,mm
